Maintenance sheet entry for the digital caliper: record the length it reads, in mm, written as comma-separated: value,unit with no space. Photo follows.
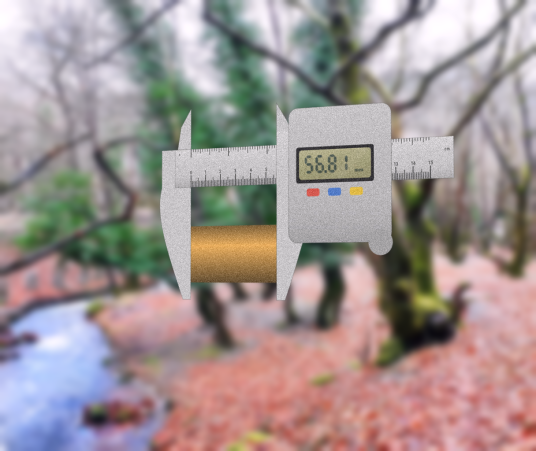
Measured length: 56.81,mm
